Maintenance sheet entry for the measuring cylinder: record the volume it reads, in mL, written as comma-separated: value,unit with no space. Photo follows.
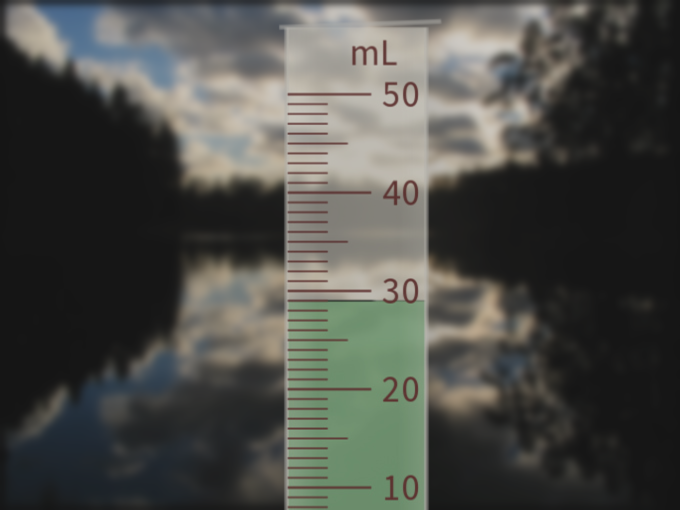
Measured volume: 29,mL
